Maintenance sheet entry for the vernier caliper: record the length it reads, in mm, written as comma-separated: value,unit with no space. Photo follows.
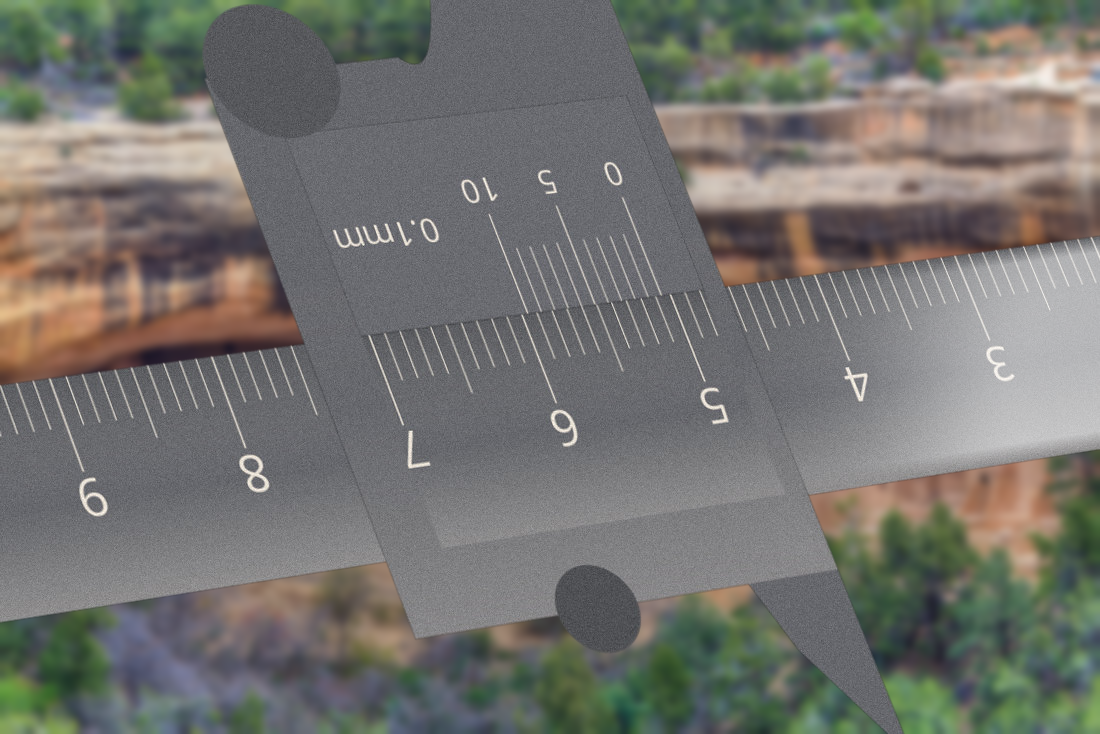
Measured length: 50.6,mm
